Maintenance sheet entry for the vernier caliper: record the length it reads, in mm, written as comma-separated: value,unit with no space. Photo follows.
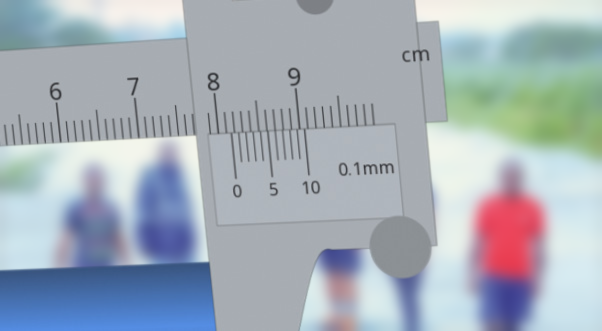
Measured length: 81.6,mm
